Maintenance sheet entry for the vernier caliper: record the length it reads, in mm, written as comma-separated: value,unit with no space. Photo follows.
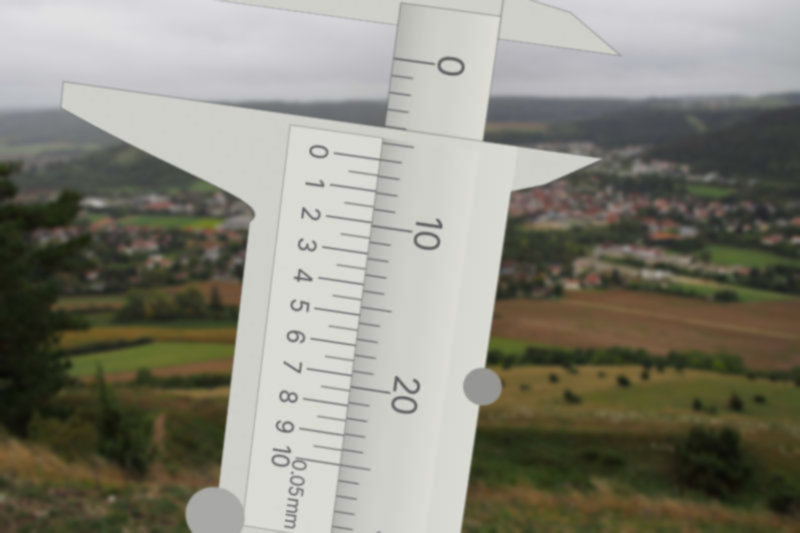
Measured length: 6.0,mm
